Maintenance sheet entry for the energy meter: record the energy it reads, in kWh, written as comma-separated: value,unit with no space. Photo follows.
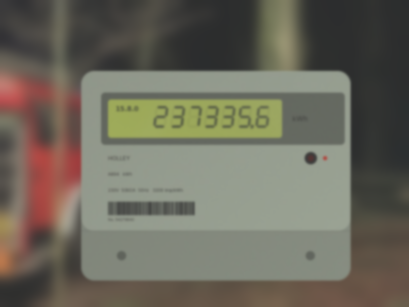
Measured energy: 237335.6,kWh
